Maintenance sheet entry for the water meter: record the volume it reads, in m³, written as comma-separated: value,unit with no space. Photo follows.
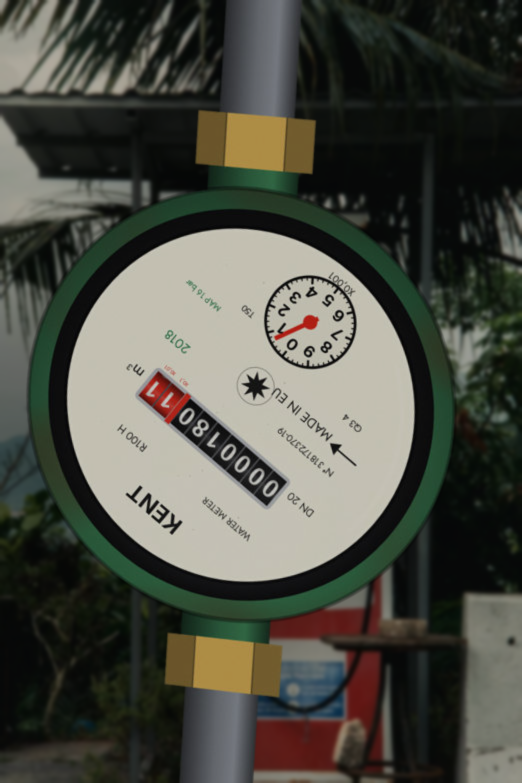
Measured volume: 180.110,m³
